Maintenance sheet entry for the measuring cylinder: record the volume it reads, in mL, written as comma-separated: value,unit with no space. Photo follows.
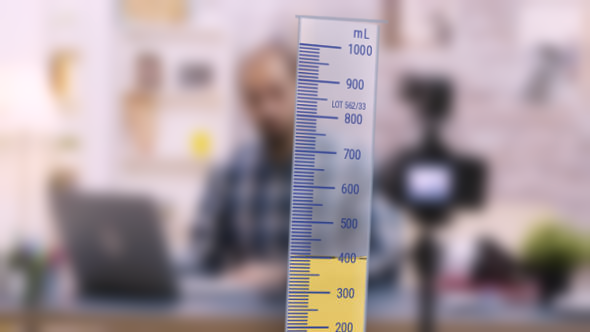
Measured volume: 400,mL
